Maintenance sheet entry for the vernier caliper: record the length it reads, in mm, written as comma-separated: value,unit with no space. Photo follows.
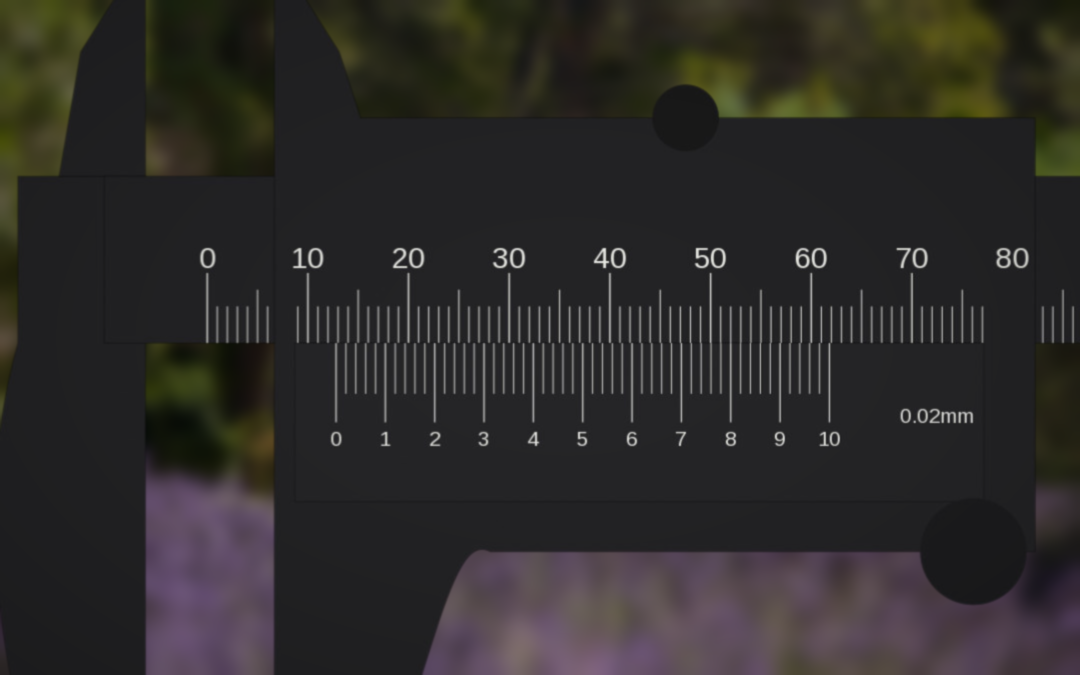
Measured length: 12.8,mm
